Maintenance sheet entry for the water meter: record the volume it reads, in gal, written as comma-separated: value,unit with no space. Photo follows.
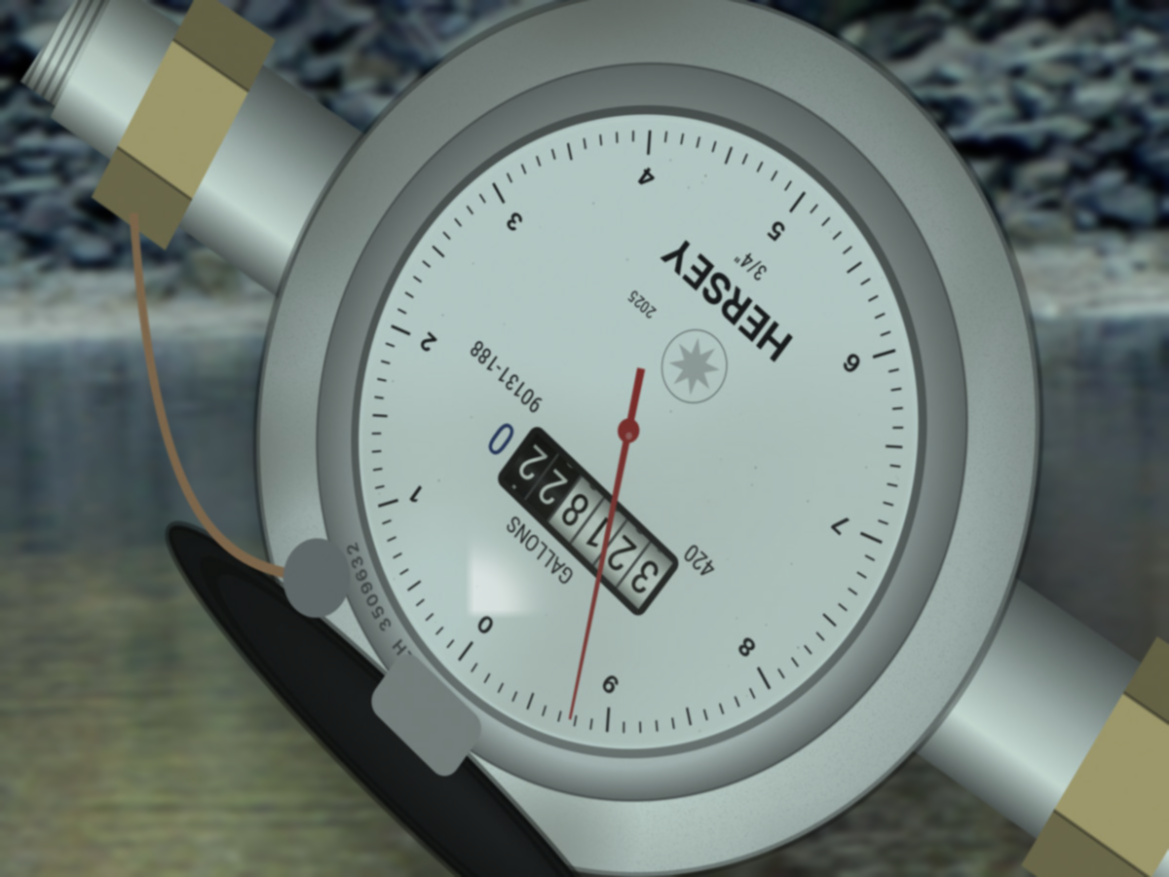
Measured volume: 3218219.2,gal
